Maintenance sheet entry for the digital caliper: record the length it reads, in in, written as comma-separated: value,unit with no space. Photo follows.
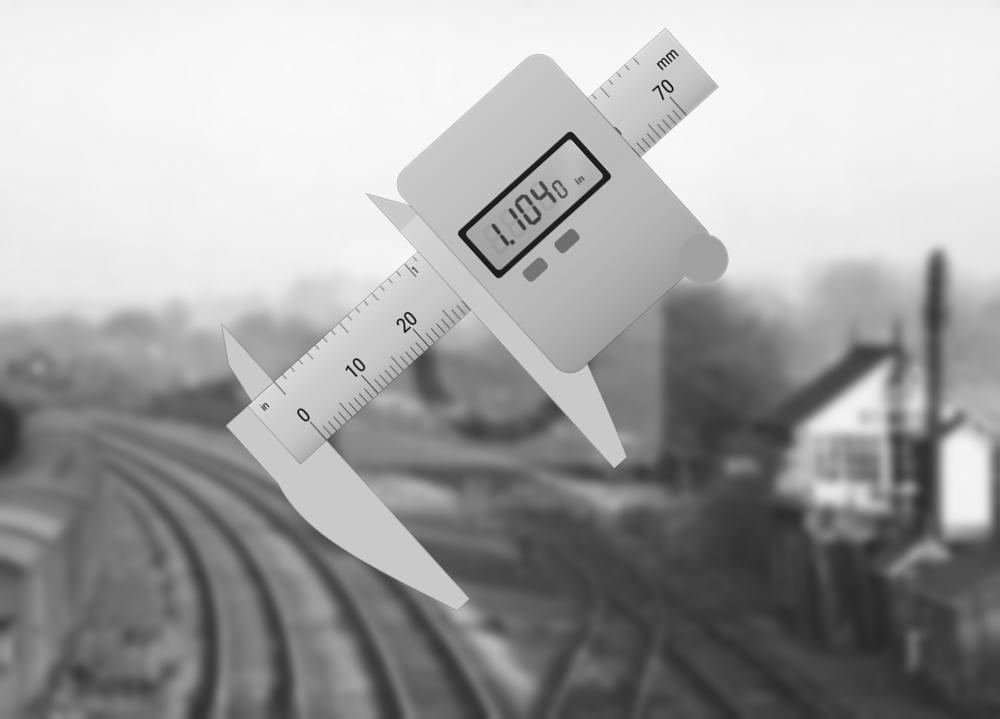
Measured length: 1.1040,in
